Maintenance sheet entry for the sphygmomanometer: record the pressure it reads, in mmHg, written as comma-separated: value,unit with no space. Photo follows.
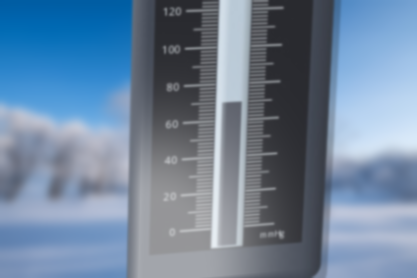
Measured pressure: 70,mmHg
